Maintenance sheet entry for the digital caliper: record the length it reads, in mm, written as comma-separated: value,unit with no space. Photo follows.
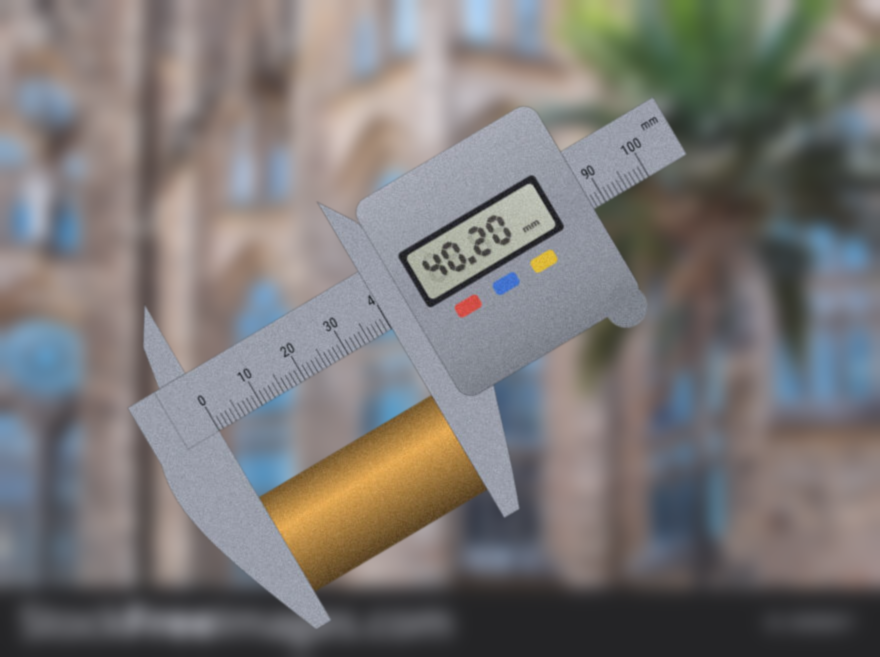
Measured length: 40.20,mm
